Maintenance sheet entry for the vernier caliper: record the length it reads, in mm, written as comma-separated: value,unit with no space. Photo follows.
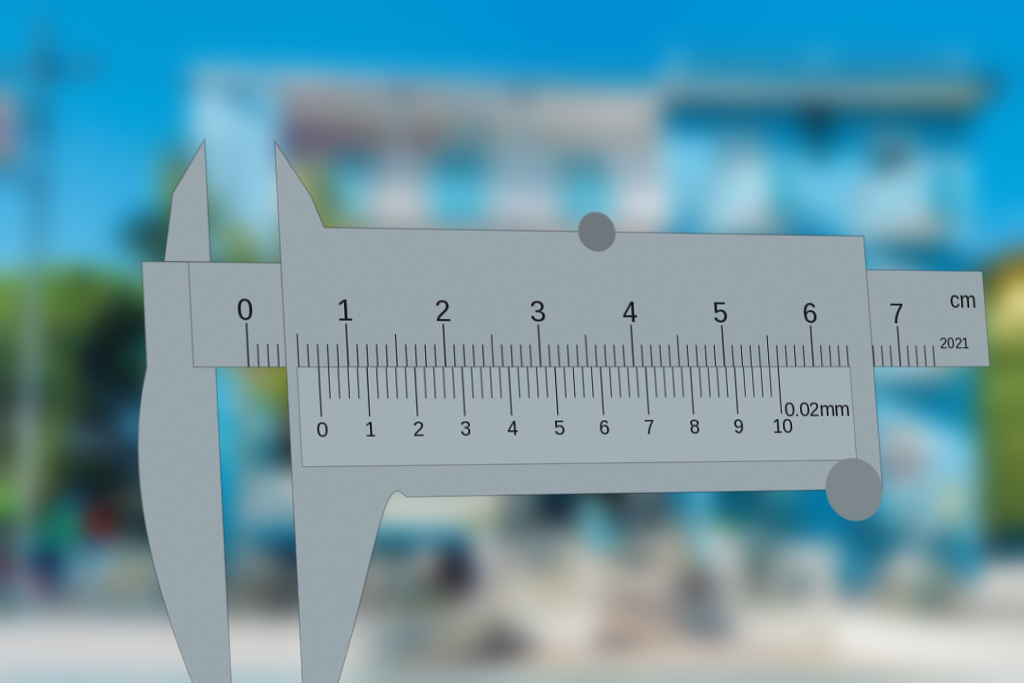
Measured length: 7.0,mm
